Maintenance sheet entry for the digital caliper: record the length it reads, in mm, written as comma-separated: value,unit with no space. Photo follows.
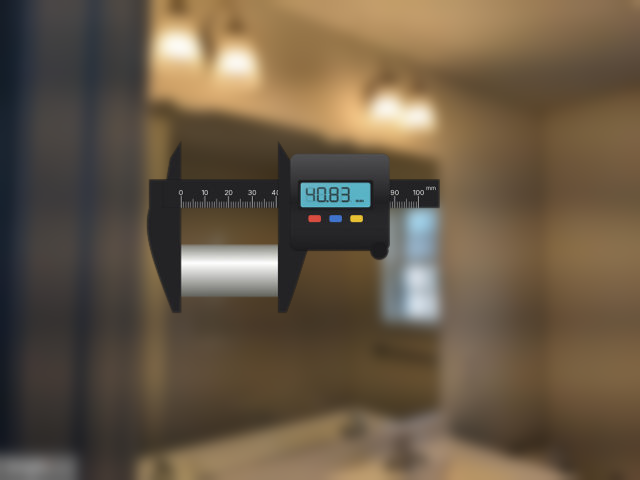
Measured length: 40.83,mm
